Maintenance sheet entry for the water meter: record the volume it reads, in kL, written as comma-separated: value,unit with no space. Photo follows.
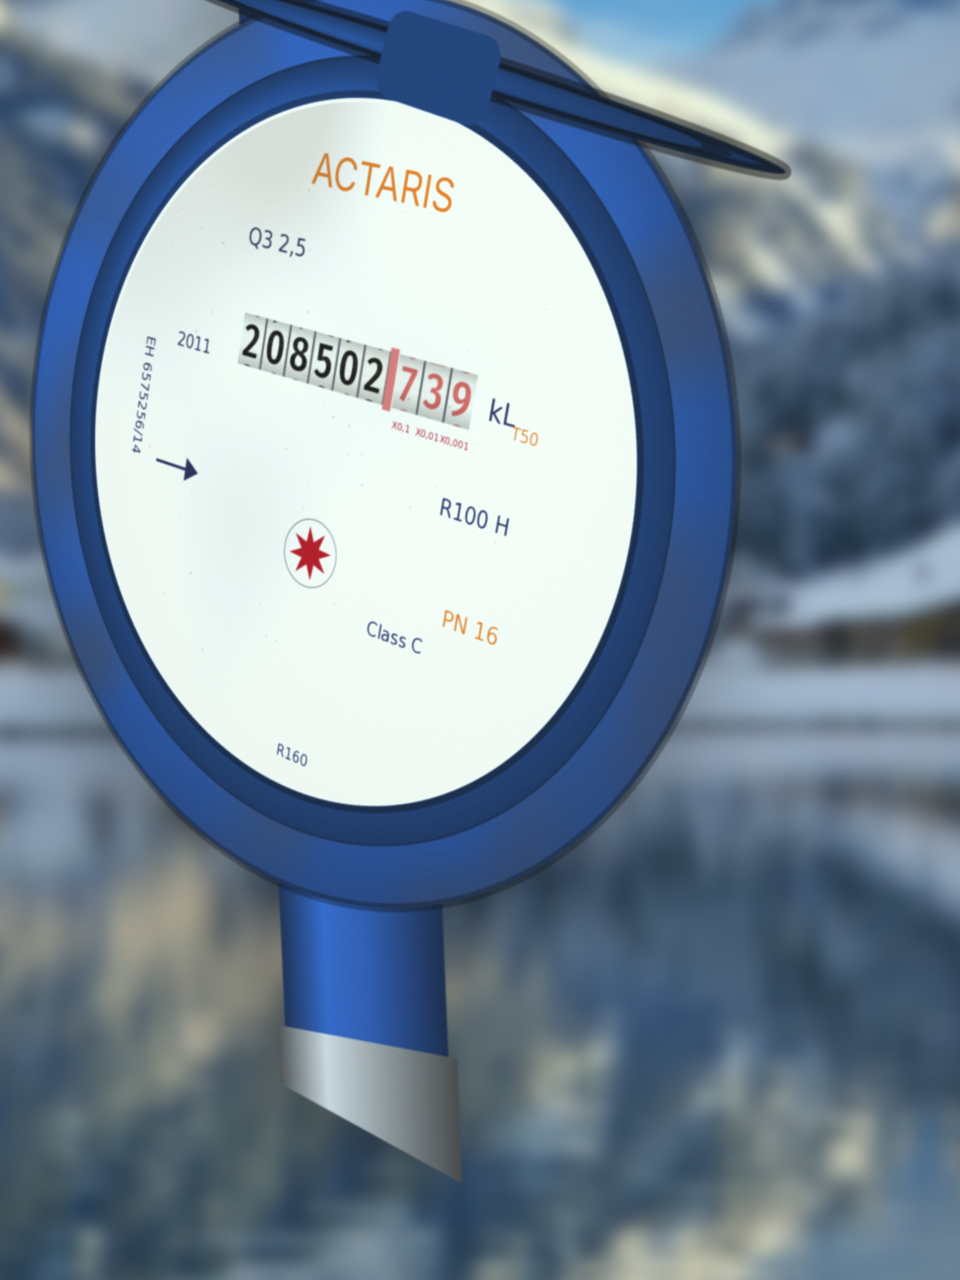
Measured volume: 208502.739,kL
